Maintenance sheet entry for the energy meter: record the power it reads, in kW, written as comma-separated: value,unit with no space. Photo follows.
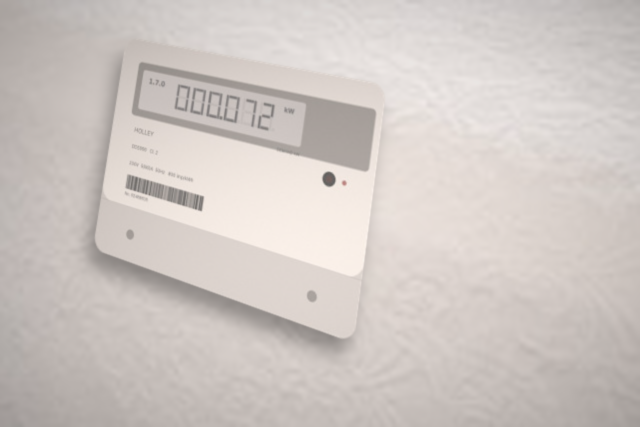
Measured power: 0.072,kW
